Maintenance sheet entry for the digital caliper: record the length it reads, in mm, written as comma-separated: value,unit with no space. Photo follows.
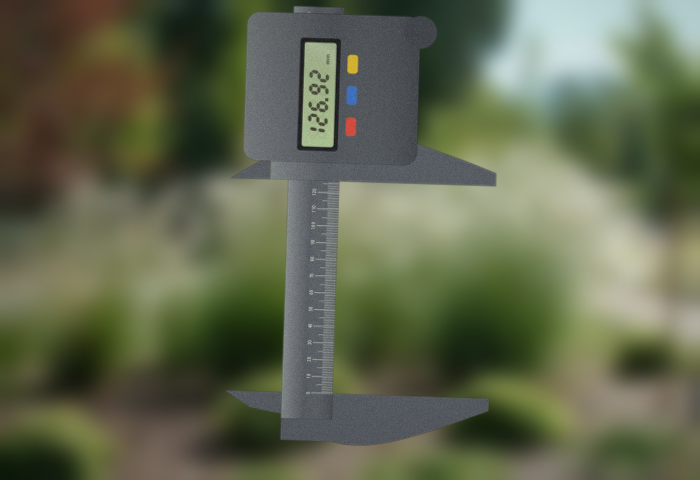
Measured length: 126.92,mm
